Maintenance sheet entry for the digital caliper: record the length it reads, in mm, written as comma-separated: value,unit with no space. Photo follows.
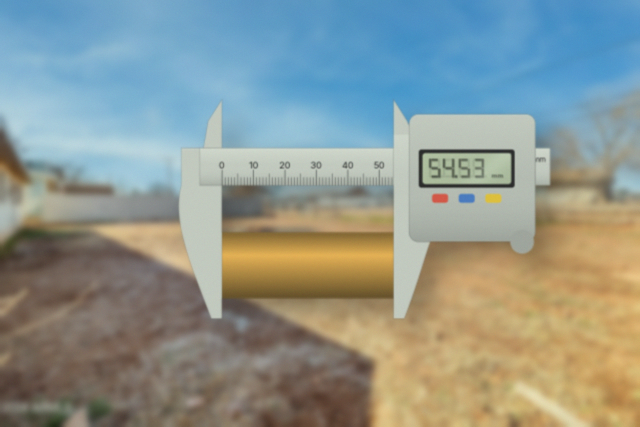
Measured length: 54.53,mm
